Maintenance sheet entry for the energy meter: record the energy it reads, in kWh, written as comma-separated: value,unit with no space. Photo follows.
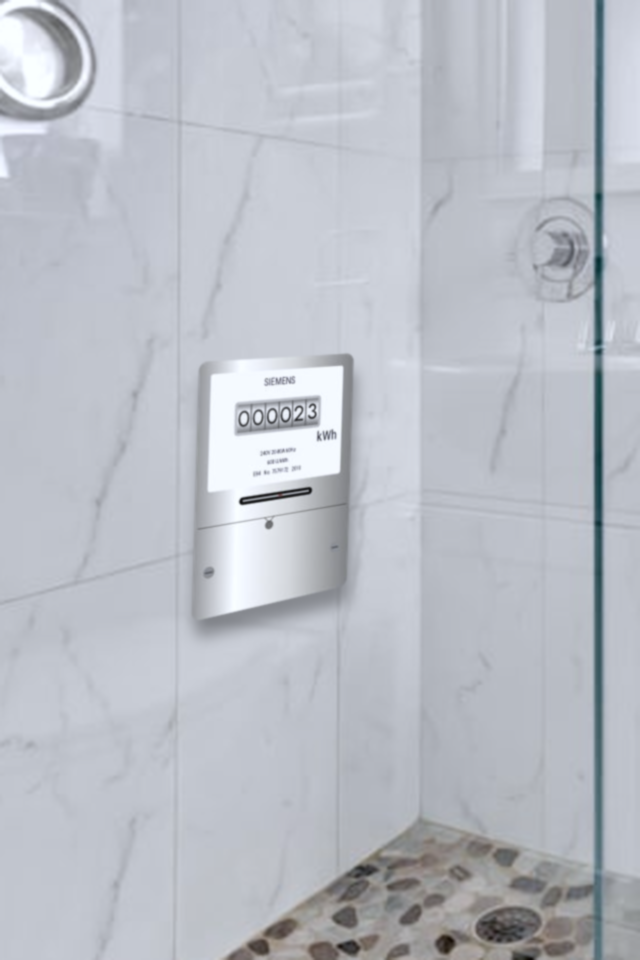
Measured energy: 23,kWh
